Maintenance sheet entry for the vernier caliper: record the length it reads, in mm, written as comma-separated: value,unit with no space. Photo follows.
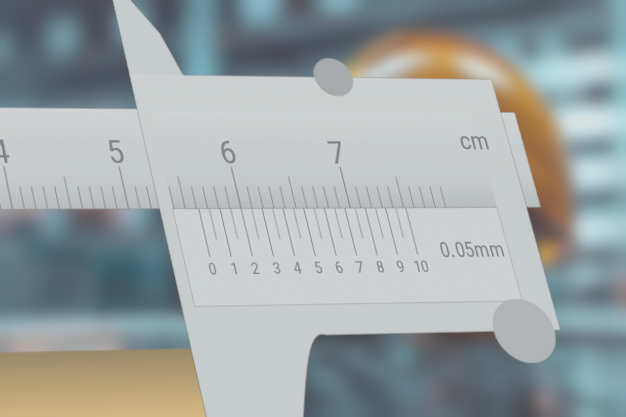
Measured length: 56.2,mm
